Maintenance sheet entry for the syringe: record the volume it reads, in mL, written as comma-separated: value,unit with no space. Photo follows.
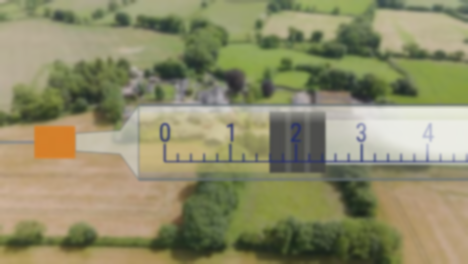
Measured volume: 1.6,mL
